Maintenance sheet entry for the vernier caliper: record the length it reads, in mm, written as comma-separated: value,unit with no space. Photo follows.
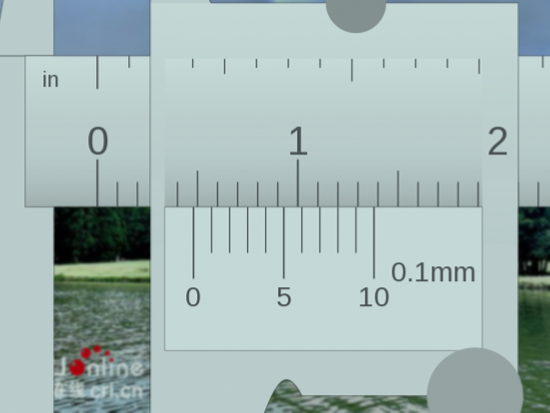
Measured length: 4.8,mm
